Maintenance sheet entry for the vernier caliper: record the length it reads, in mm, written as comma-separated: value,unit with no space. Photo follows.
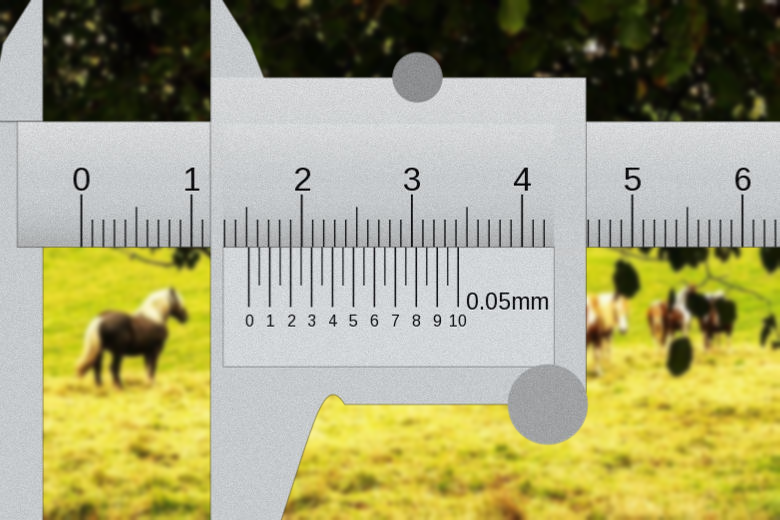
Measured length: 15.2,mm
